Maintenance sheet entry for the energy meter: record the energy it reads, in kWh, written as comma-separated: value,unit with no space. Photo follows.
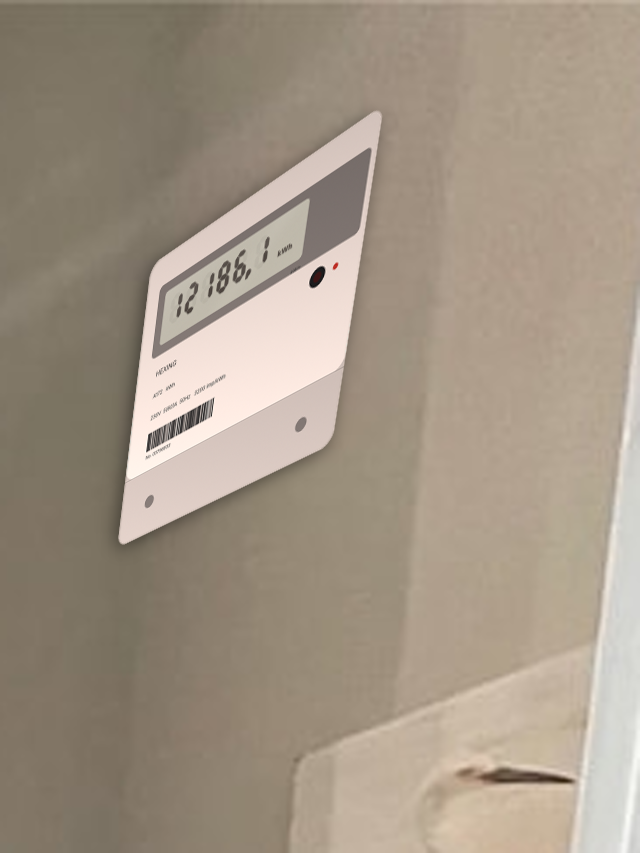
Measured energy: 12186.1,kWh
